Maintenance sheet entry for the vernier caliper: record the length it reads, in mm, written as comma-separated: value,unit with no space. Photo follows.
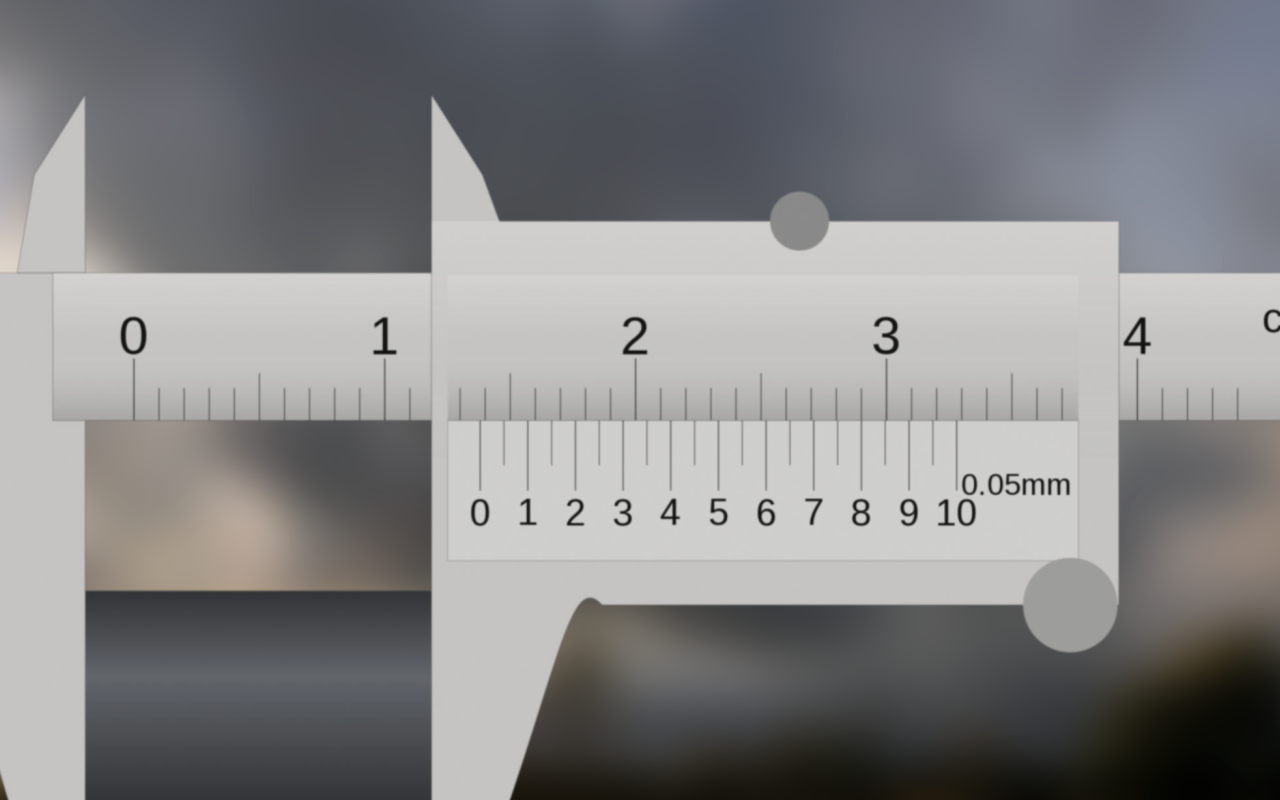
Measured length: 13.8,mm
